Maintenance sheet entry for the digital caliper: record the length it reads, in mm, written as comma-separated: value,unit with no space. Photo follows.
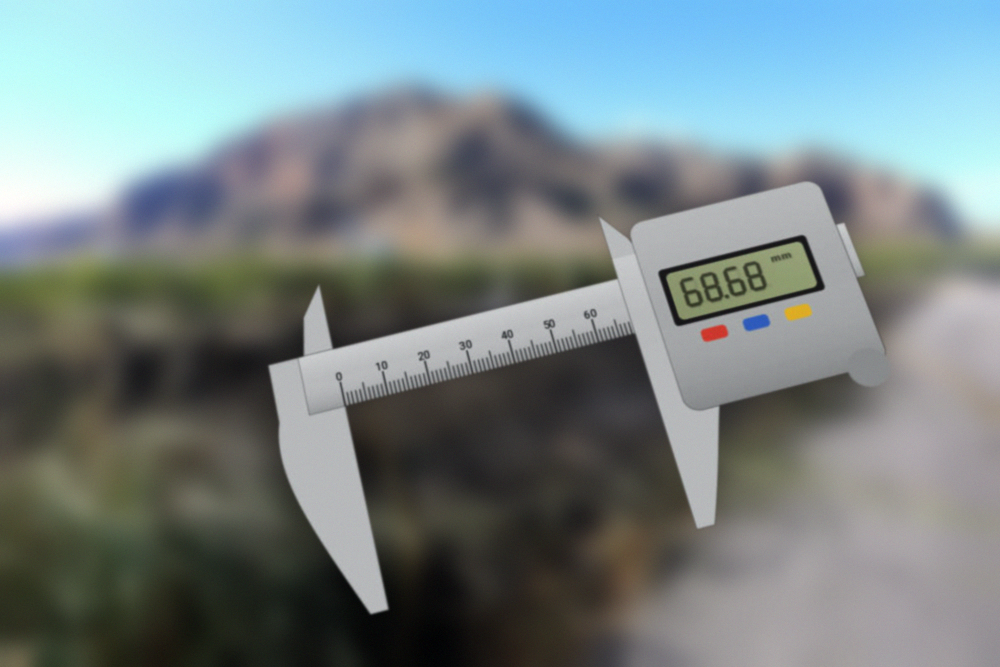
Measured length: 68.68,mm
